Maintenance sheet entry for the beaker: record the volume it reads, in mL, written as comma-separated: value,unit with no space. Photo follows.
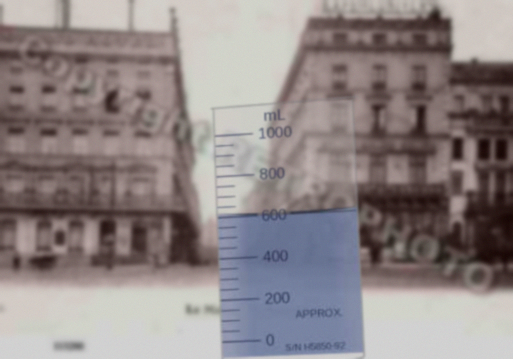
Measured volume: 600,mL
